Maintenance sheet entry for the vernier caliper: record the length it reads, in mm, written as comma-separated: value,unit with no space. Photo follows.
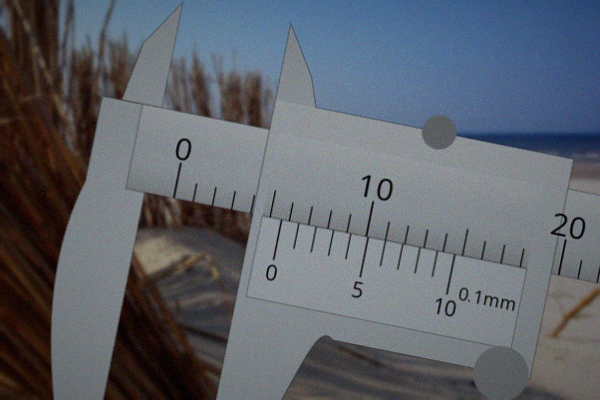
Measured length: 5.6,mm
